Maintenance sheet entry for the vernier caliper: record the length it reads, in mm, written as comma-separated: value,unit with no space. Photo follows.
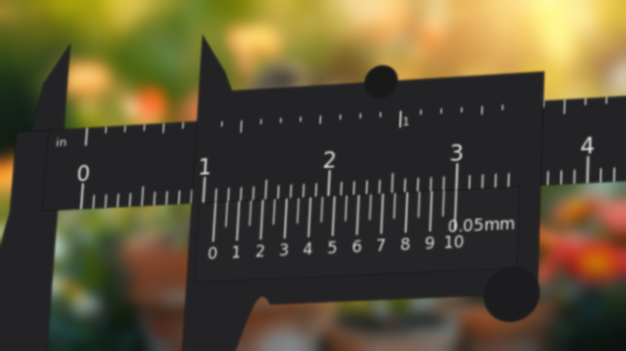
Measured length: 11.0,mm
